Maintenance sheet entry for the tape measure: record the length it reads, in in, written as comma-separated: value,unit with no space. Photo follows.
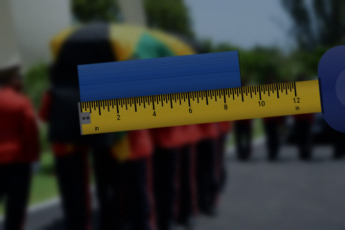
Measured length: 9,in
